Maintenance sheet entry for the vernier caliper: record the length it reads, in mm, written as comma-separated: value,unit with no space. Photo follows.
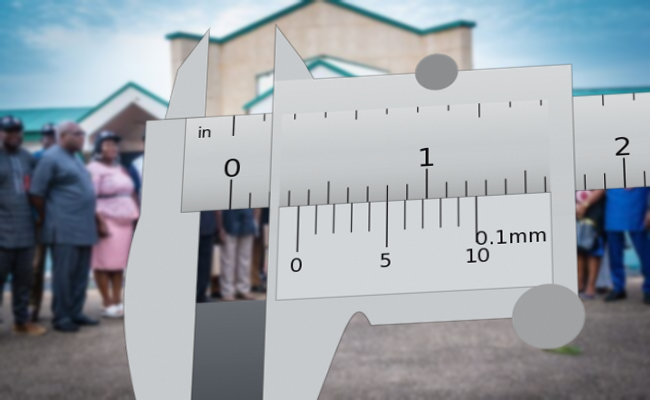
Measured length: 3.5,mm
